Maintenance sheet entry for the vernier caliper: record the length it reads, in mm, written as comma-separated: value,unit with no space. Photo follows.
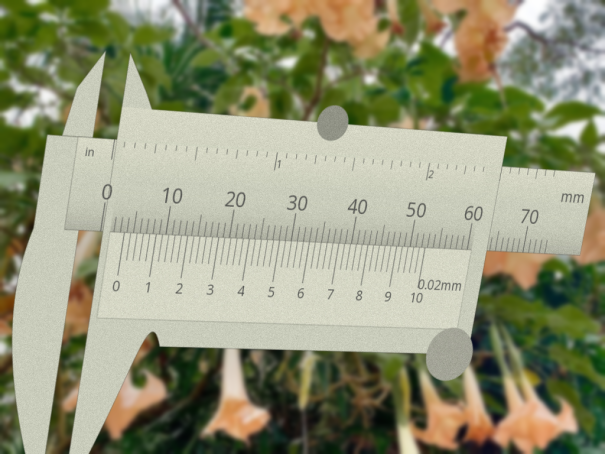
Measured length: 3.6,mm
